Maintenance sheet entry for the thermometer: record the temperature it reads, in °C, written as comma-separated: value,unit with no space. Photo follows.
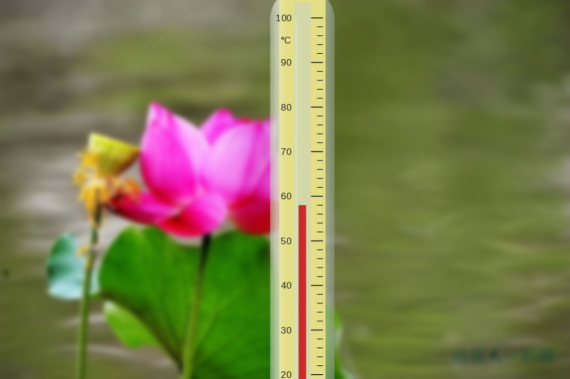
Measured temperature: 58,°C
